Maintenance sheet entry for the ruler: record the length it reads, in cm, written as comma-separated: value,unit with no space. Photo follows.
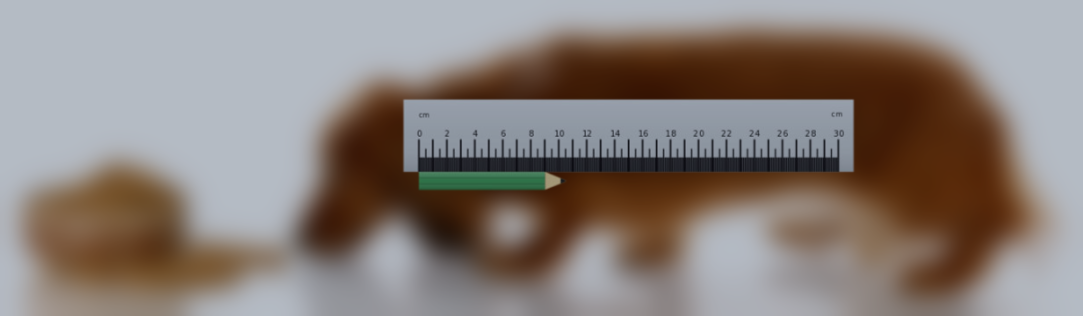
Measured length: 10.5,cm
